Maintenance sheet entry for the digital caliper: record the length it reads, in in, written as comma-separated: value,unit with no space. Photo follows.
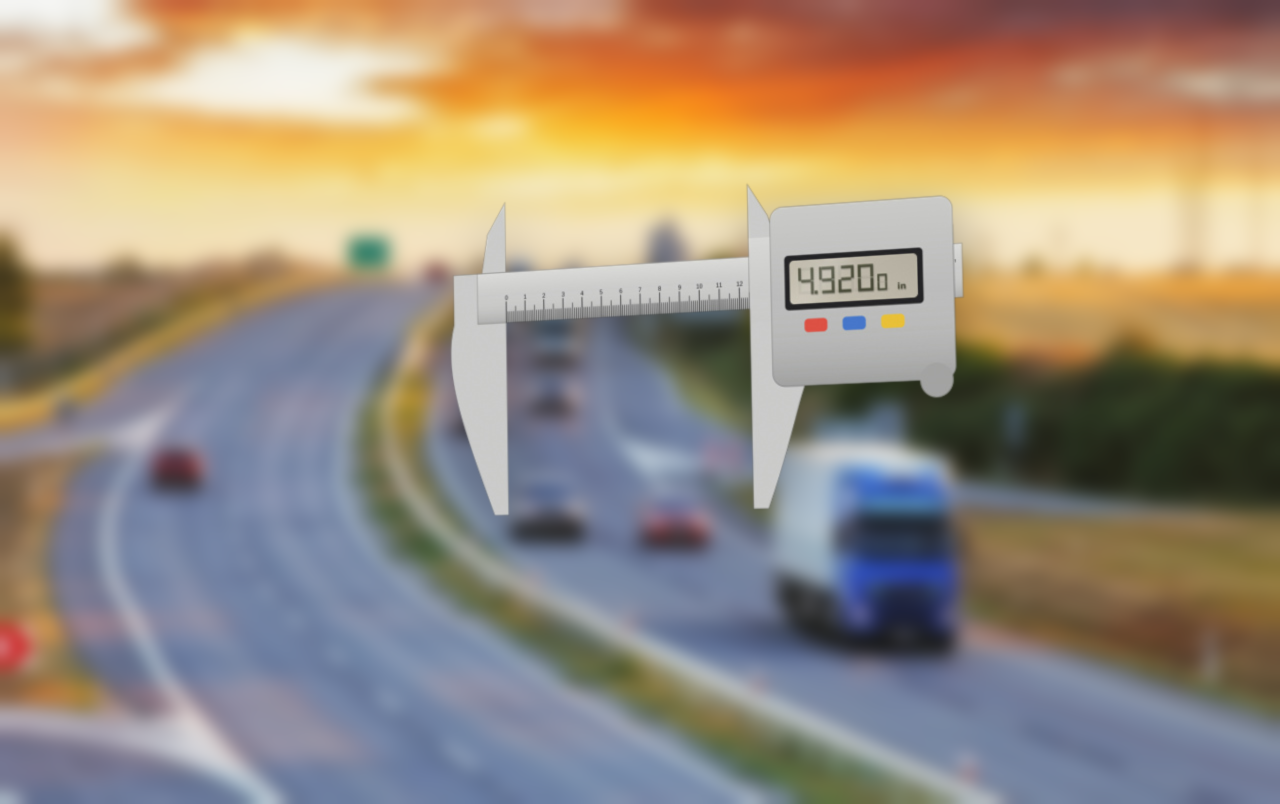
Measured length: 4.9200,in
